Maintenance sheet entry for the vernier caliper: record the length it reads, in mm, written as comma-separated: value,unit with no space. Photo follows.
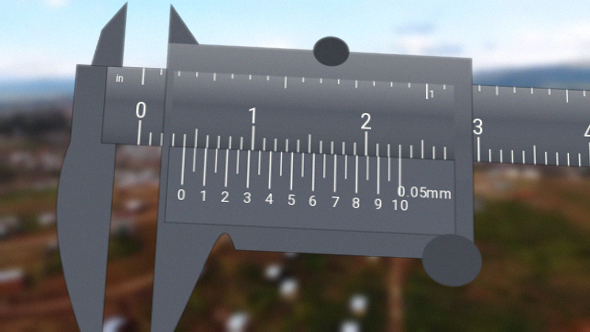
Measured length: 4.0,mm
